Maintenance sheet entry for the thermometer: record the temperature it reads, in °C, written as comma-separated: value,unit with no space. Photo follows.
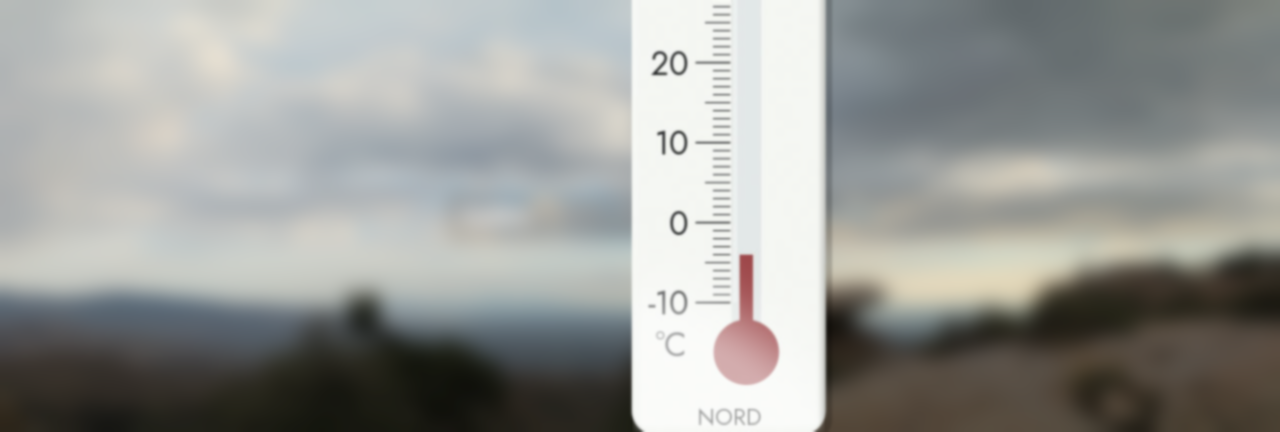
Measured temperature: -4,°C
